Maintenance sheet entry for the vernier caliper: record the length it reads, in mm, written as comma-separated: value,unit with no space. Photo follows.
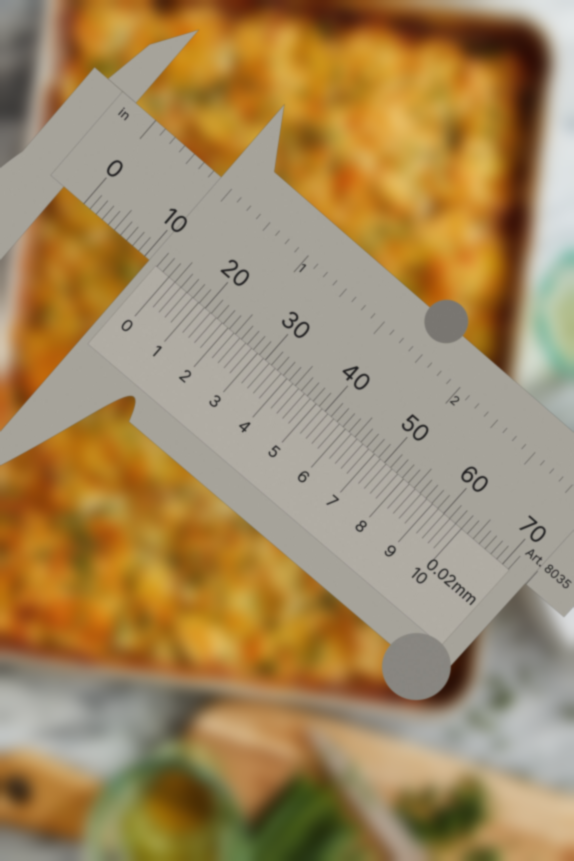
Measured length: 14.0,mm
